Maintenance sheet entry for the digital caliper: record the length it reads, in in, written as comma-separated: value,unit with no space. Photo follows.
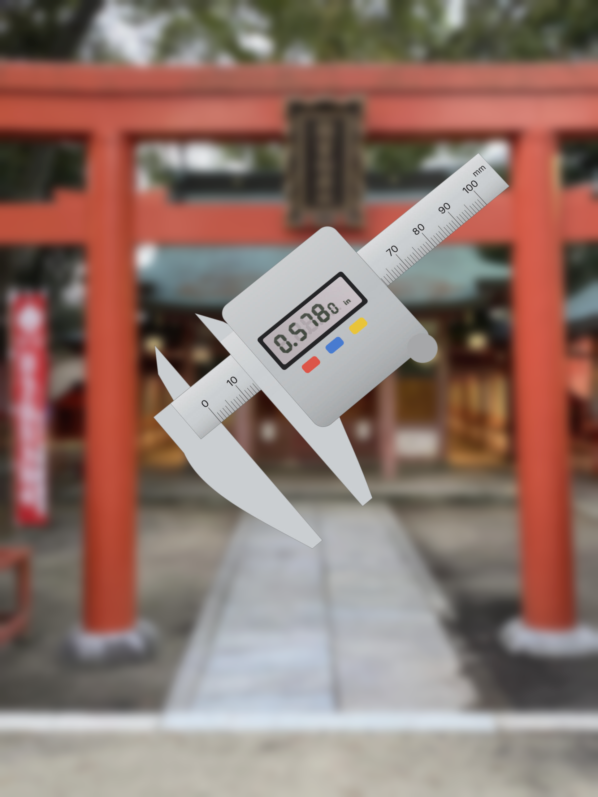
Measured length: 0.5780,in
